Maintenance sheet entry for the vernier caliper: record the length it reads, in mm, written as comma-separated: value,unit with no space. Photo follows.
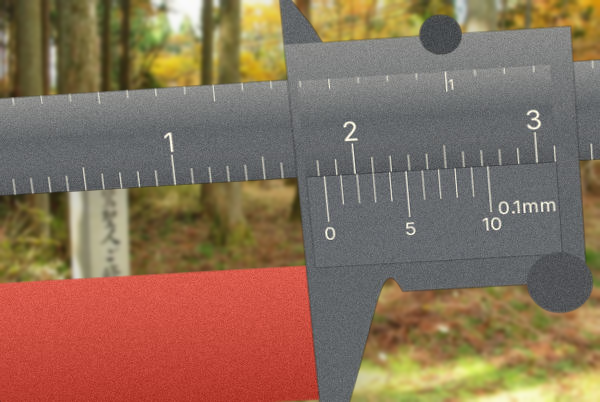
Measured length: 18.3,mm
